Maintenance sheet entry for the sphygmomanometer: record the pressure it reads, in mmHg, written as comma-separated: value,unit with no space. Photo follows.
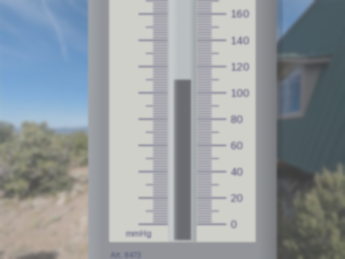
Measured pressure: 110,mmHg
